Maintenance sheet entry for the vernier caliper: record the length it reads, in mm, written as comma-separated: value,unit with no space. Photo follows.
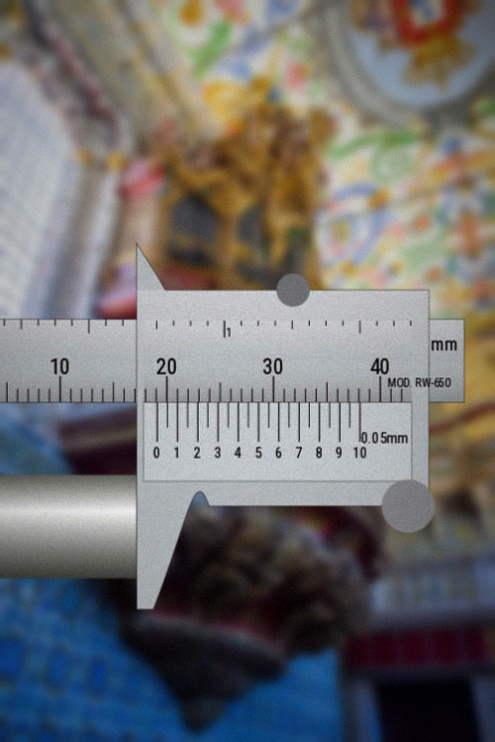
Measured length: 19.1,mm
